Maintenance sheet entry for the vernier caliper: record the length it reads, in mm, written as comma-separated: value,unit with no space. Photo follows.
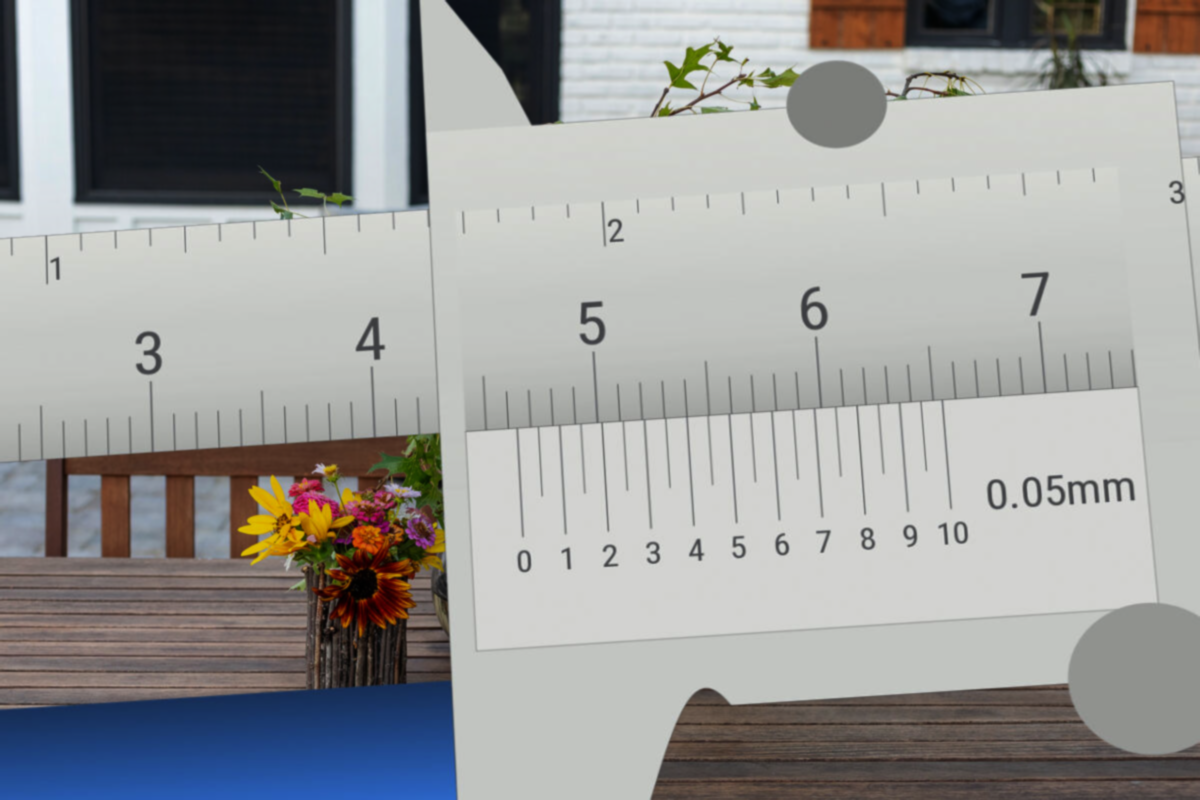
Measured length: 46.4,mm
